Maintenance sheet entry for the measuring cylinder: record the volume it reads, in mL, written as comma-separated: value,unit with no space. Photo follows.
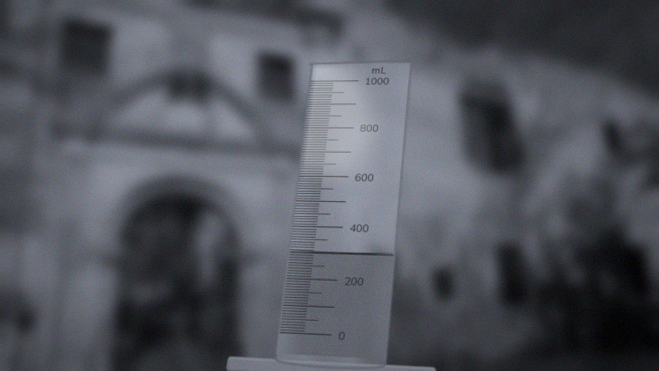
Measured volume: 300,mL
